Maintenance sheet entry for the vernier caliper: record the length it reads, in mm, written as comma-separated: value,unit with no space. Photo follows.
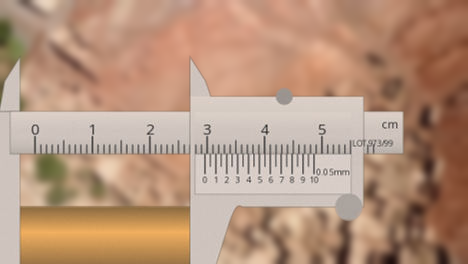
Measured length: 29.6,mm
